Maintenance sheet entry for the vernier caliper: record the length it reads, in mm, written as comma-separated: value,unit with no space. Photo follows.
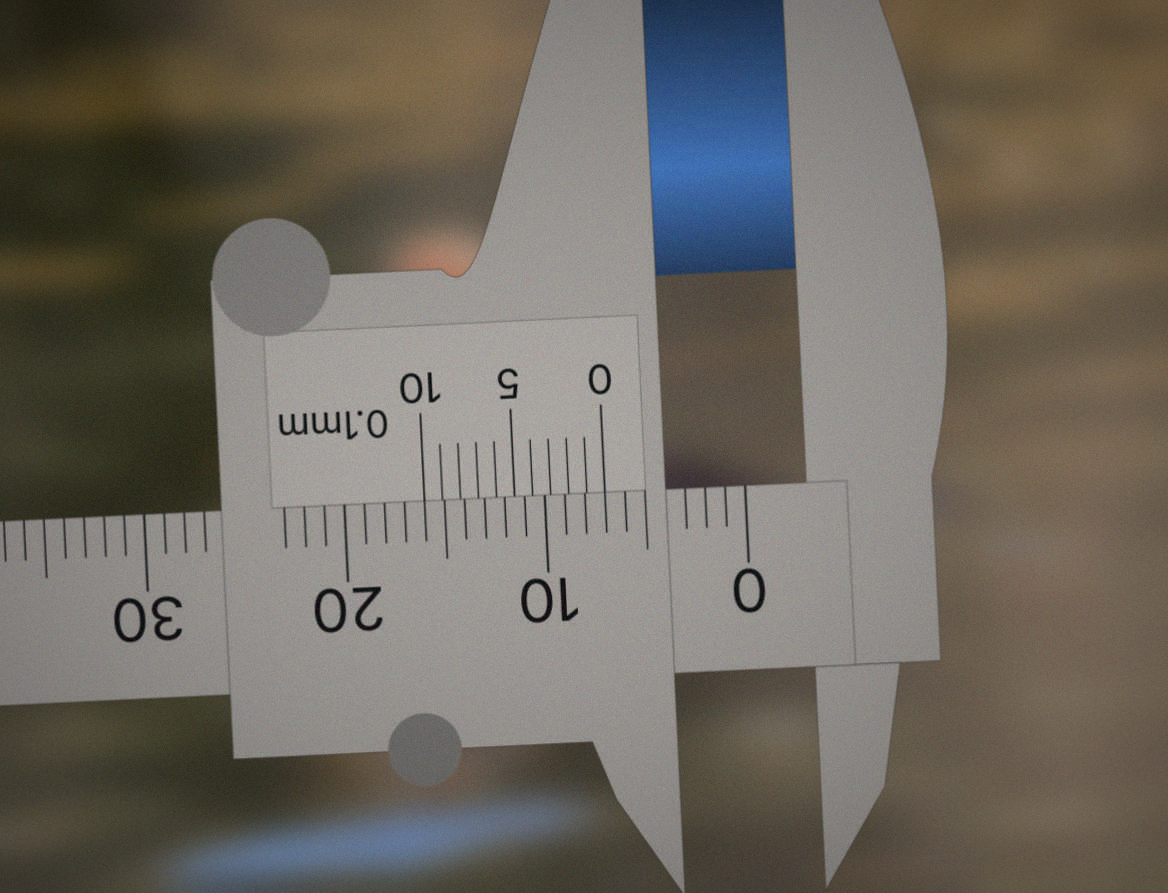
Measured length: 7.0,mm
